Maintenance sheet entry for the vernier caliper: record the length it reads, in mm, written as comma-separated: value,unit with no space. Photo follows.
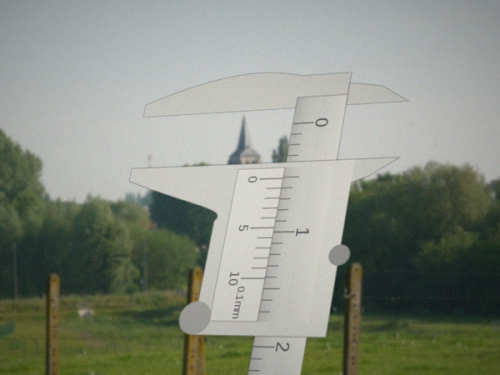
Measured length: 5.1,mm
